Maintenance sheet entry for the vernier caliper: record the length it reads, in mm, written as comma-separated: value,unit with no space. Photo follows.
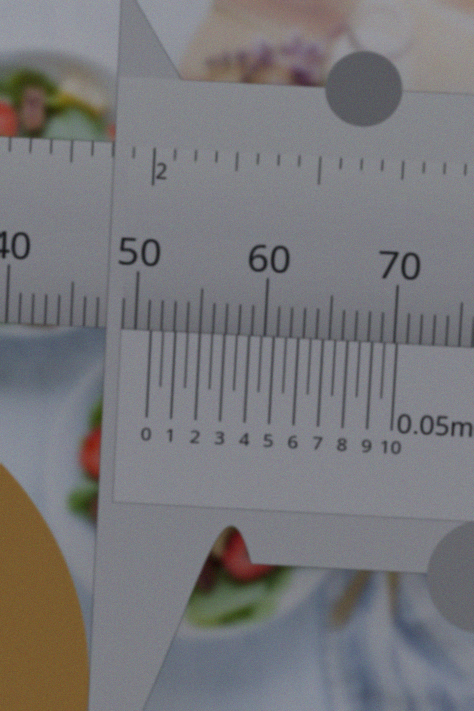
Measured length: 51.2,mm
